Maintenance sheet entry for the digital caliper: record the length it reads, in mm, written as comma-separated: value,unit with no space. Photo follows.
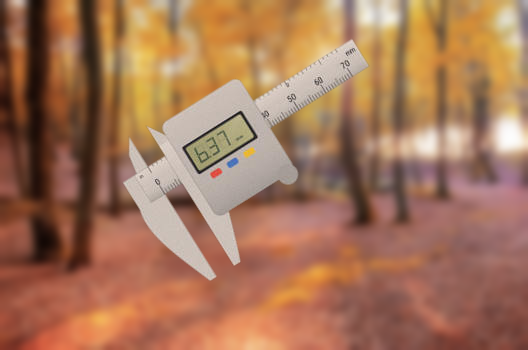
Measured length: 6.37,mm
